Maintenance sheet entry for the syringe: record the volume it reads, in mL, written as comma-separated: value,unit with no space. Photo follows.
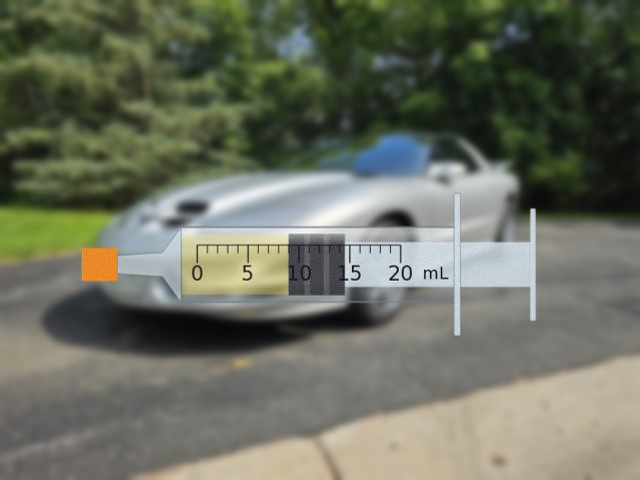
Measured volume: 9,mL
